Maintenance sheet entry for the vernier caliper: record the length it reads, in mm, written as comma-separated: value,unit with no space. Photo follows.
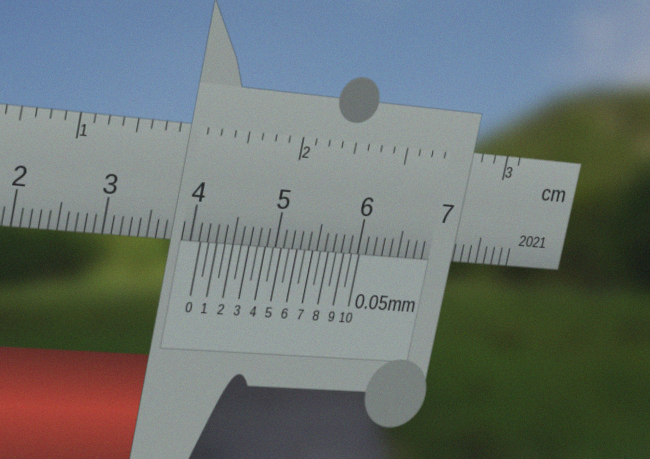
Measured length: 41.2,mm
